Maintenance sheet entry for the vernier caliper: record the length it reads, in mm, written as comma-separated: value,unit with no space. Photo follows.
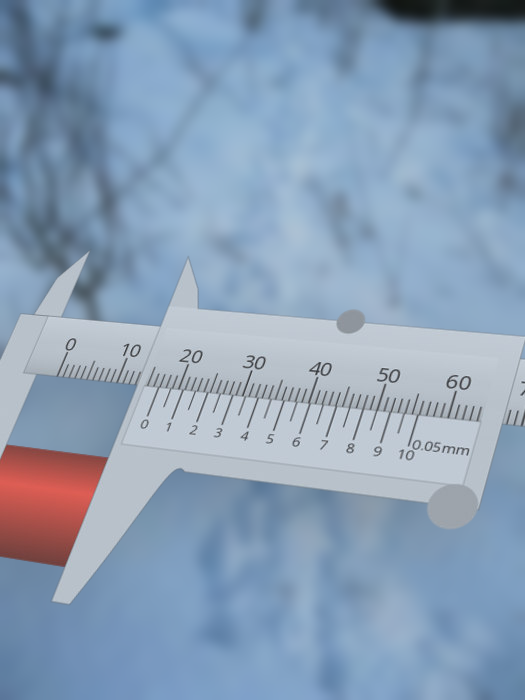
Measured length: 16.8,mm
